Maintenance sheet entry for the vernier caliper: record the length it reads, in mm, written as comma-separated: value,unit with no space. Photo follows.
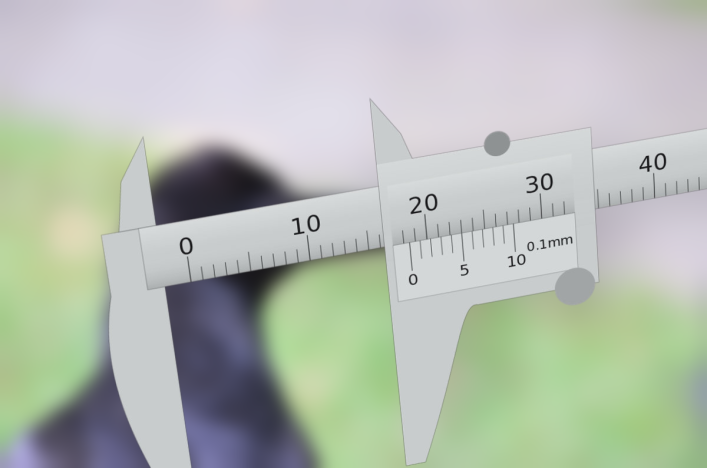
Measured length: 18.5,mm
